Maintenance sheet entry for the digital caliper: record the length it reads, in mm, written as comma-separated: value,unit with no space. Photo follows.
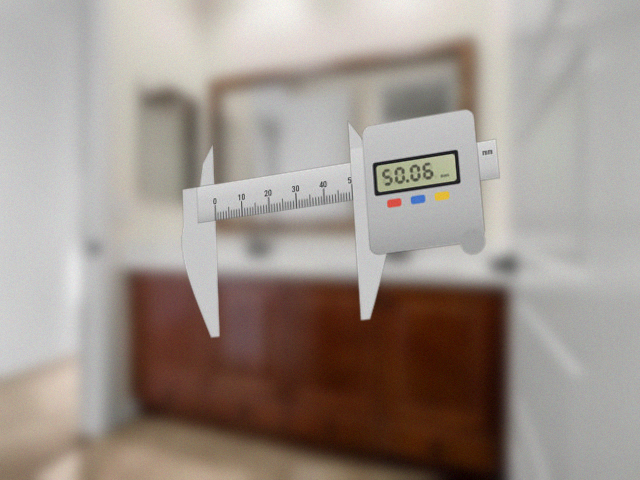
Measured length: 50.06,mm
